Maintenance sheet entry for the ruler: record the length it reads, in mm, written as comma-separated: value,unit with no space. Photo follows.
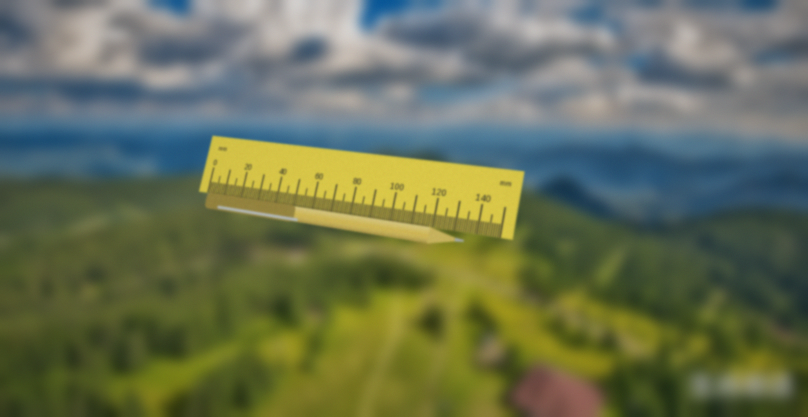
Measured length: 135,mm
